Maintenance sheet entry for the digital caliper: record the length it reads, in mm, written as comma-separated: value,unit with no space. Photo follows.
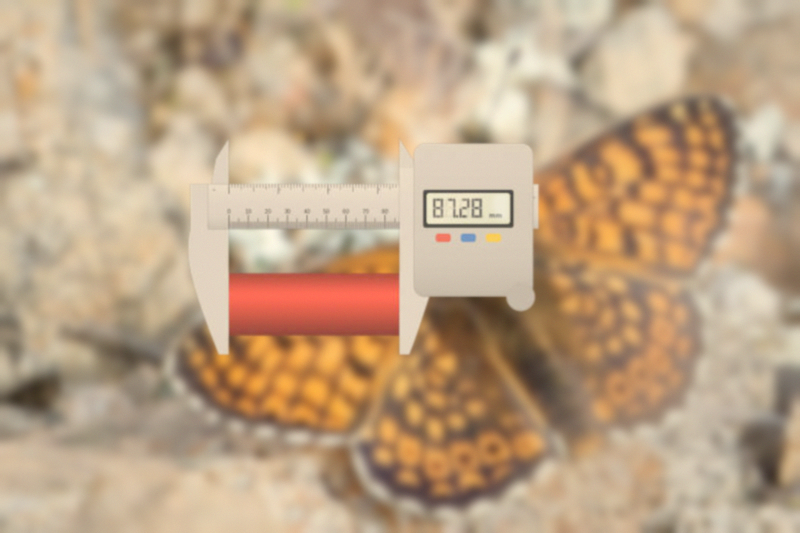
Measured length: 87.28,mm
